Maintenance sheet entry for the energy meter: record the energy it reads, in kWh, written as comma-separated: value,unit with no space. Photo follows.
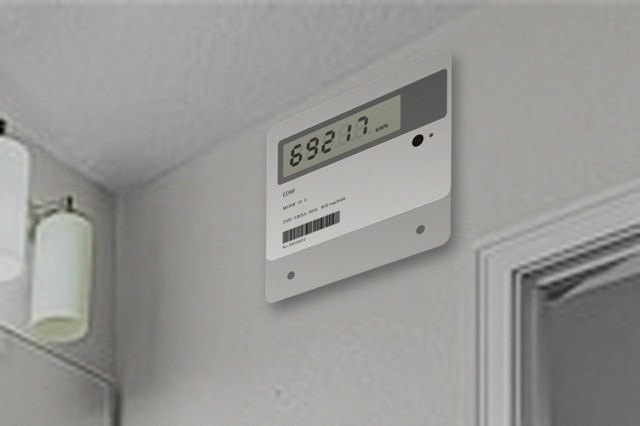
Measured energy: 69217,kWh
